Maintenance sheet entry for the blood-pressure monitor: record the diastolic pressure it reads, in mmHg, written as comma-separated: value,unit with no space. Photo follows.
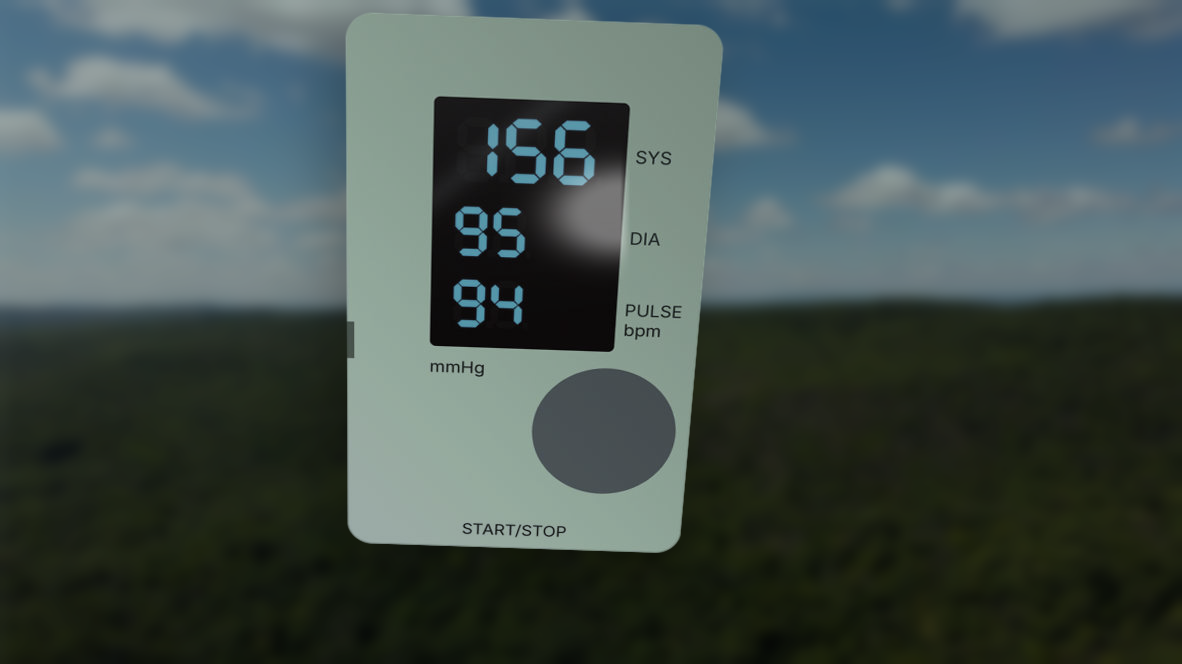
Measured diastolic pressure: 95,mmHg
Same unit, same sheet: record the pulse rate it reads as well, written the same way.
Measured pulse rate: 94,bpm
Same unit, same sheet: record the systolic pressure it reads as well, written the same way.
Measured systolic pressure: 156,mmHg
